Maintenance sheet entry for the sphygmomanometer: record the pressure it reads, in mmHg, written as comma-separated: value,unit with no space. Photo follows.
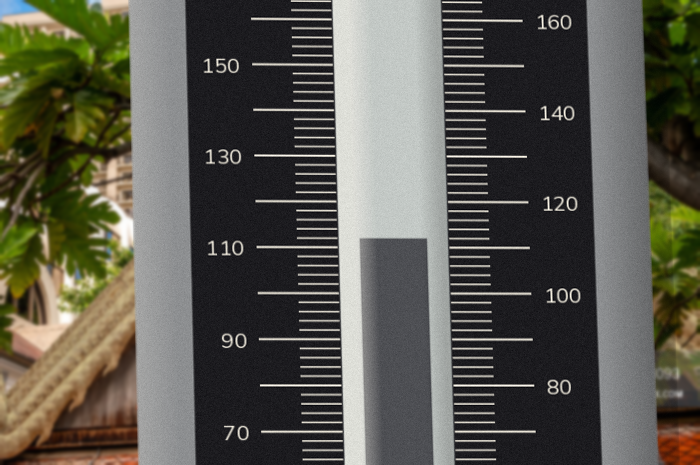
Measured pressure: 112,mmHg
